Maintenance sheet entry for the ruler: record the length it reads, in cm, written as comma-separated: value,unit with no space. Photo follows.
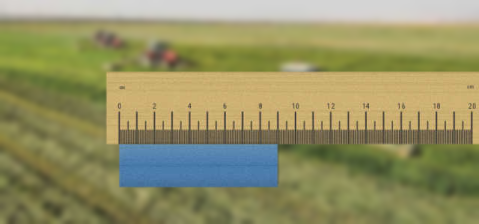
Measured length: 9,cm
